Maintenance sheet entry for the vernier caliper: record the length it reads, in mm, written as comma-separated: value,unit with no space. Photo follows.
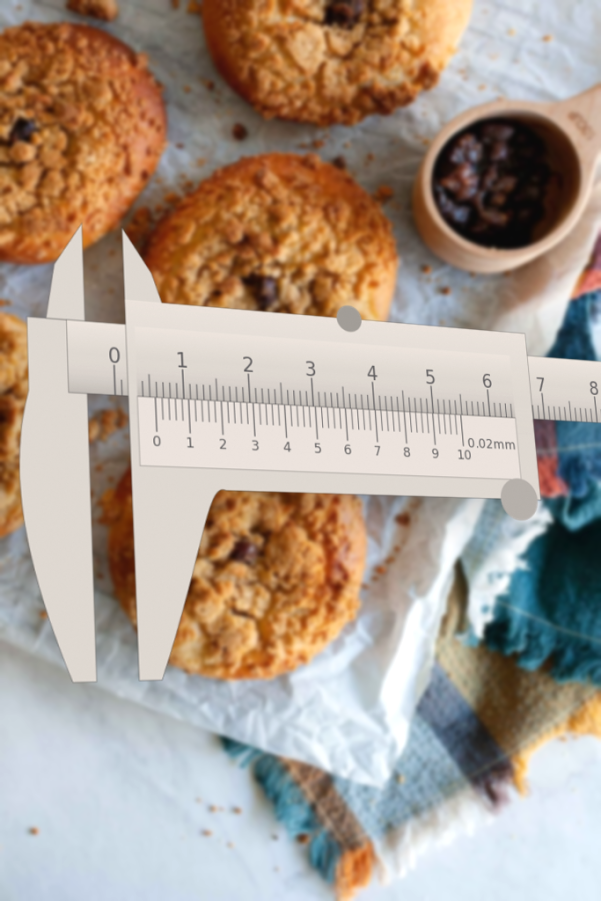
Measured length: 5.8,mm
